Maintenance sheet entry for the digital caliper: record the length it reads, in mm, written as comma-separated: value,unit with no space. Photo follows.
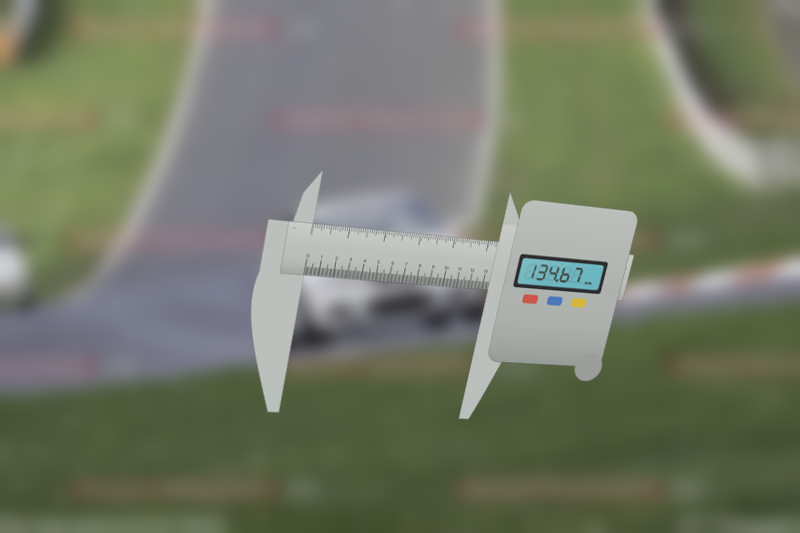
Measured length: 134.67,mm
